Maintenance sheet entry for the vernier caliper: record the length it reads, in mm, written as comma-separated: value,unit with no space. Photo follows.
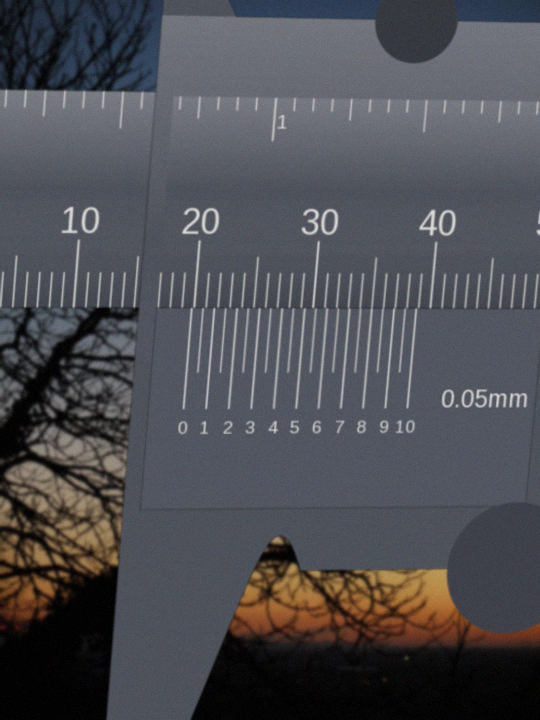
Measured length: 19.8,mm
